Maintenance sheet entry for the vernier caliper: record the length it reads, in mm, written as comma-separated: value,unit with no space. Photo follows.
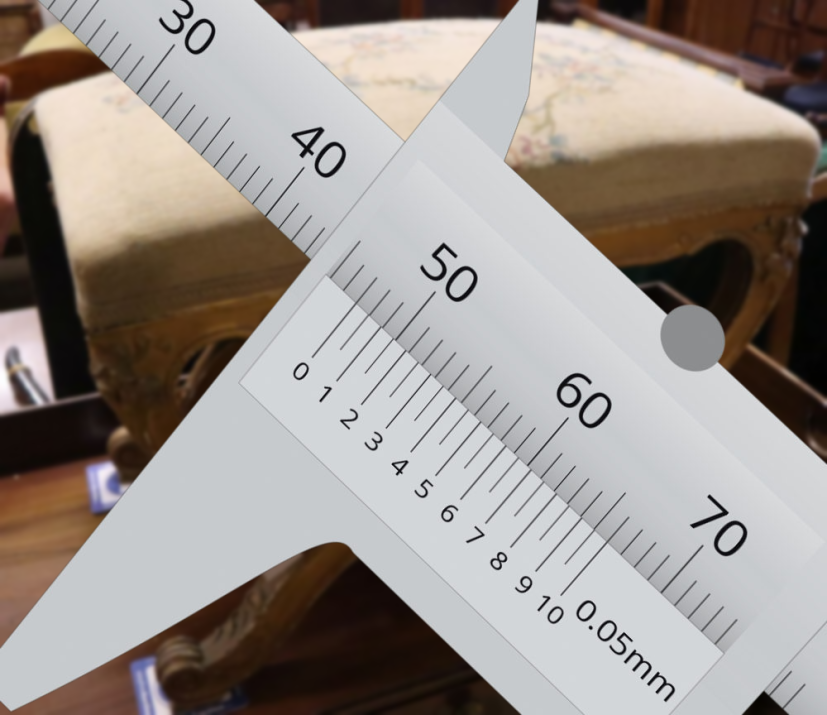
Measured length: 47.0,mm
